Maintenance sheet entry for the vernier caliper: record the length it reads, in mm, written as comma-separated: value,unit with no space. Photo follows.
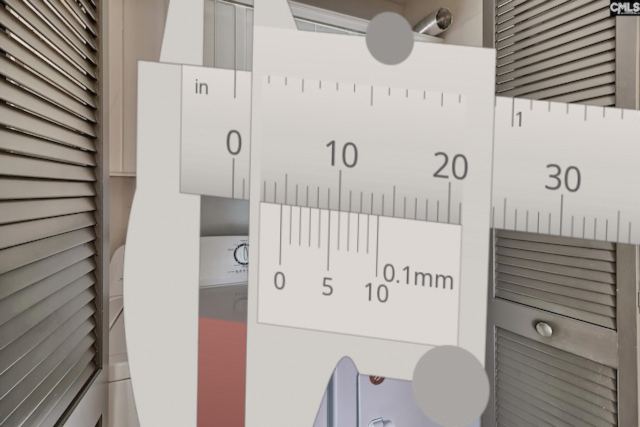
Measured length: 4.6,mm
